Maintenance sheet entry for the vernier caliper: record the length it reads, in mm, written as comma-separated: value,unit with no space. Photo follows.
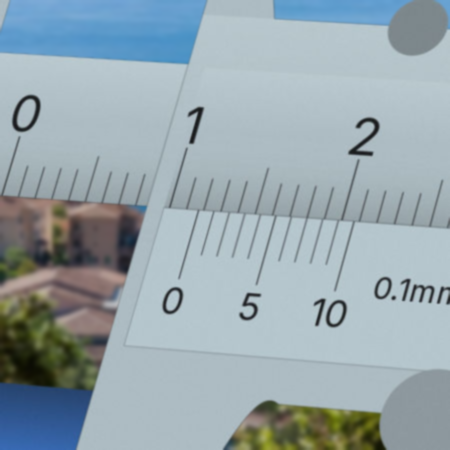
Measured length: 11.7,mm
